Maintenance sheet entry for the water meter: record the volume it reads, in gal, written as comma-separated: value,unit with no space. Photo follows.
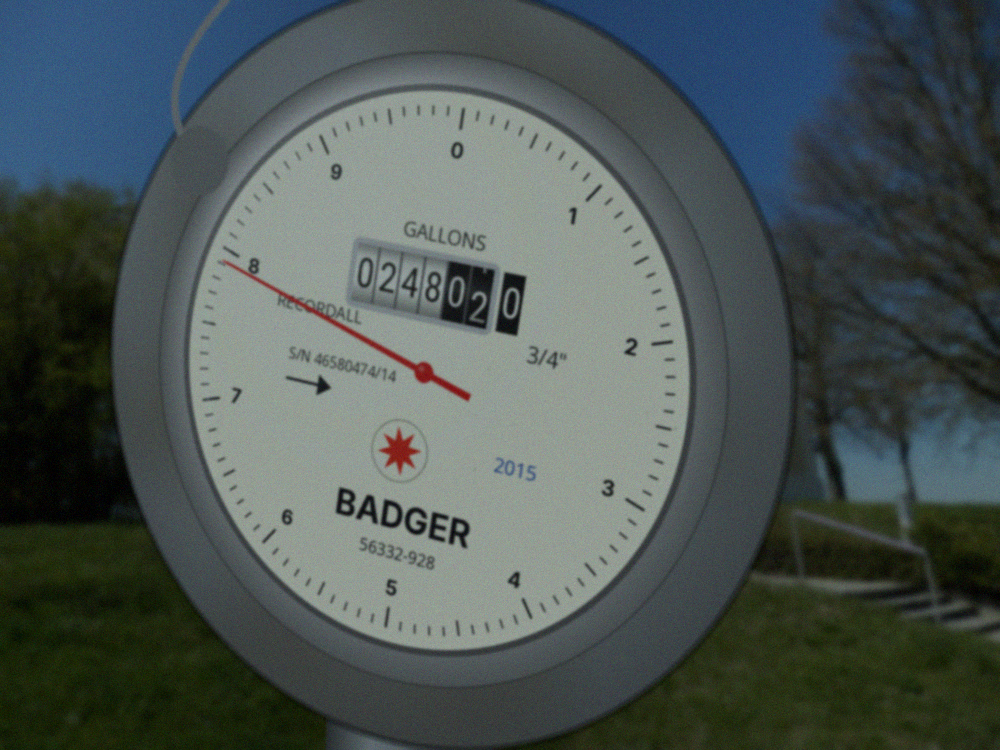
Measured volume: 248017.9,gal
